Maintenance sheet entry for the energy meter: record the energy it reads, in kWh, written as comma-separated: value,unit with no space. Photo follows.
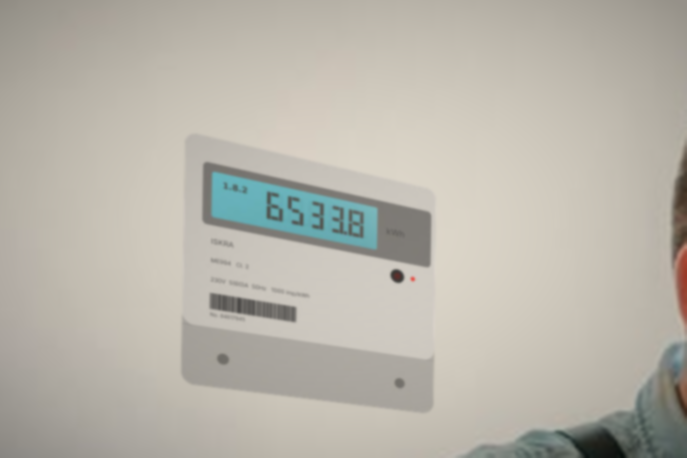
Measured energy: 6533.8,kWh
